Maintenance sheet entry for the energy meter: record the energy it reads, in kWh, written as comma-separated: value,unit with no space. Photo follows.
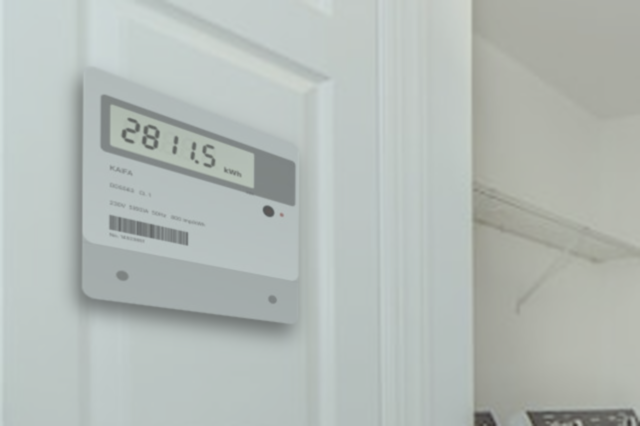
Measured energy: 2811.5,kWh
